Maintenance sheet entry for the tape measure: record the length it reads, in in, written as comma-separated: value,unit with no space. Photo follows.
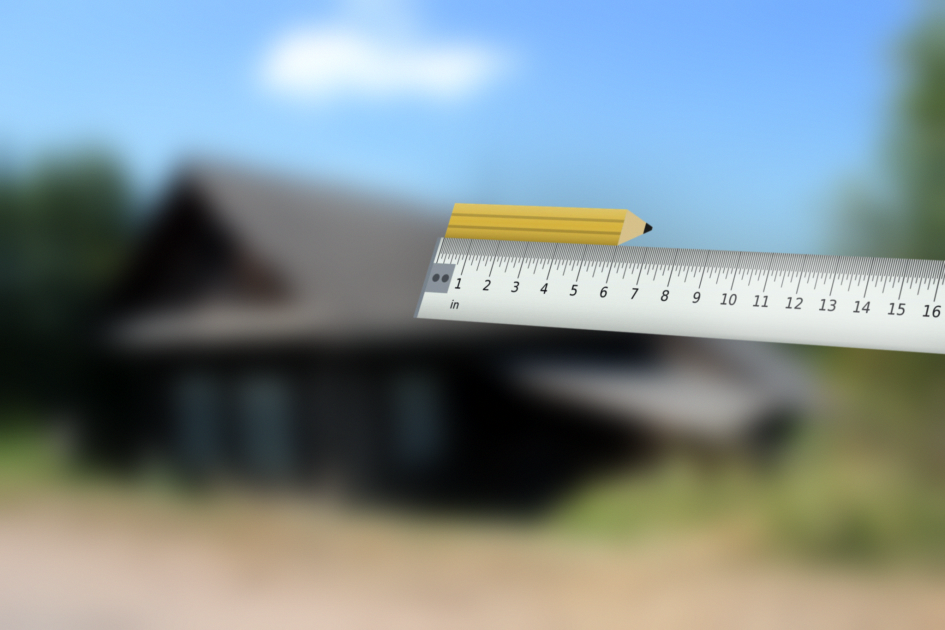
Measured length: 7,in
